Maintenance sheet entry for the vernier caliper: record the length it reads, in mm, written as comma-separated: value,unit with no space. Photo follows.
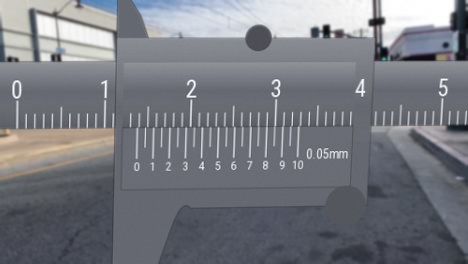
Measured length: 13.8,mm
